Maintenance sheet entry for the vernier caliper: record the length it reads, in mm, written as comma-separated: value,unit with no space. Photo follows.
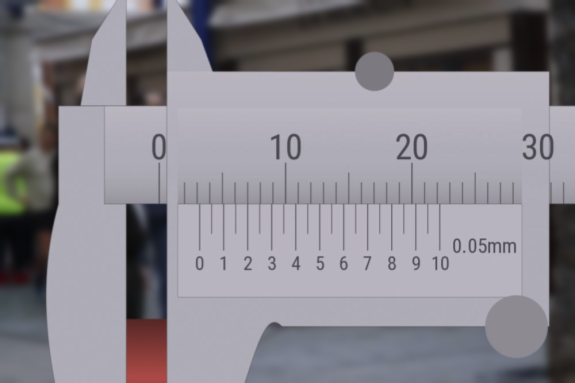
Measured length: 3.2,mm
